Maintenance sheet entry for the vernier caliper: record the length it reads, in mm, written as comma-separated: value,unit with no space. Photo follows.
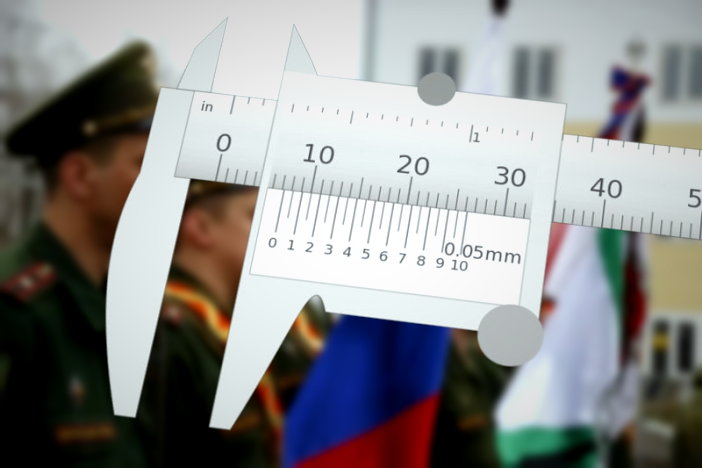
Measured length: 7.2,mm
